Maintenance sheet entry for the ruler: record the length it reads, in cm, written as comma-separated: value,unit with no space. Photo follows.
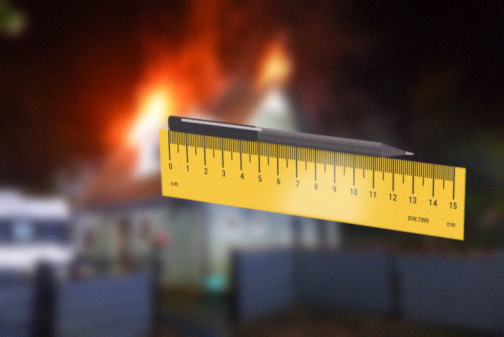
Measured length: 13,cm
